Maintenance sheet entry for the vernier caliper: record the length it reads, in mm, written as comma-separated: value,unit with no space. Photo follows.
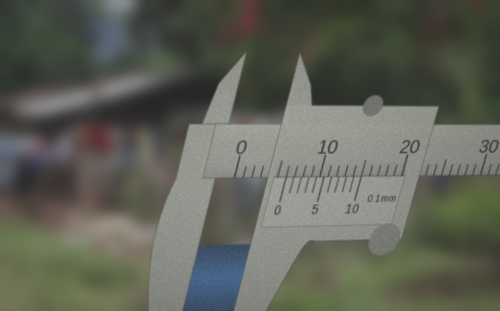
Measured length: 6.0,mm
